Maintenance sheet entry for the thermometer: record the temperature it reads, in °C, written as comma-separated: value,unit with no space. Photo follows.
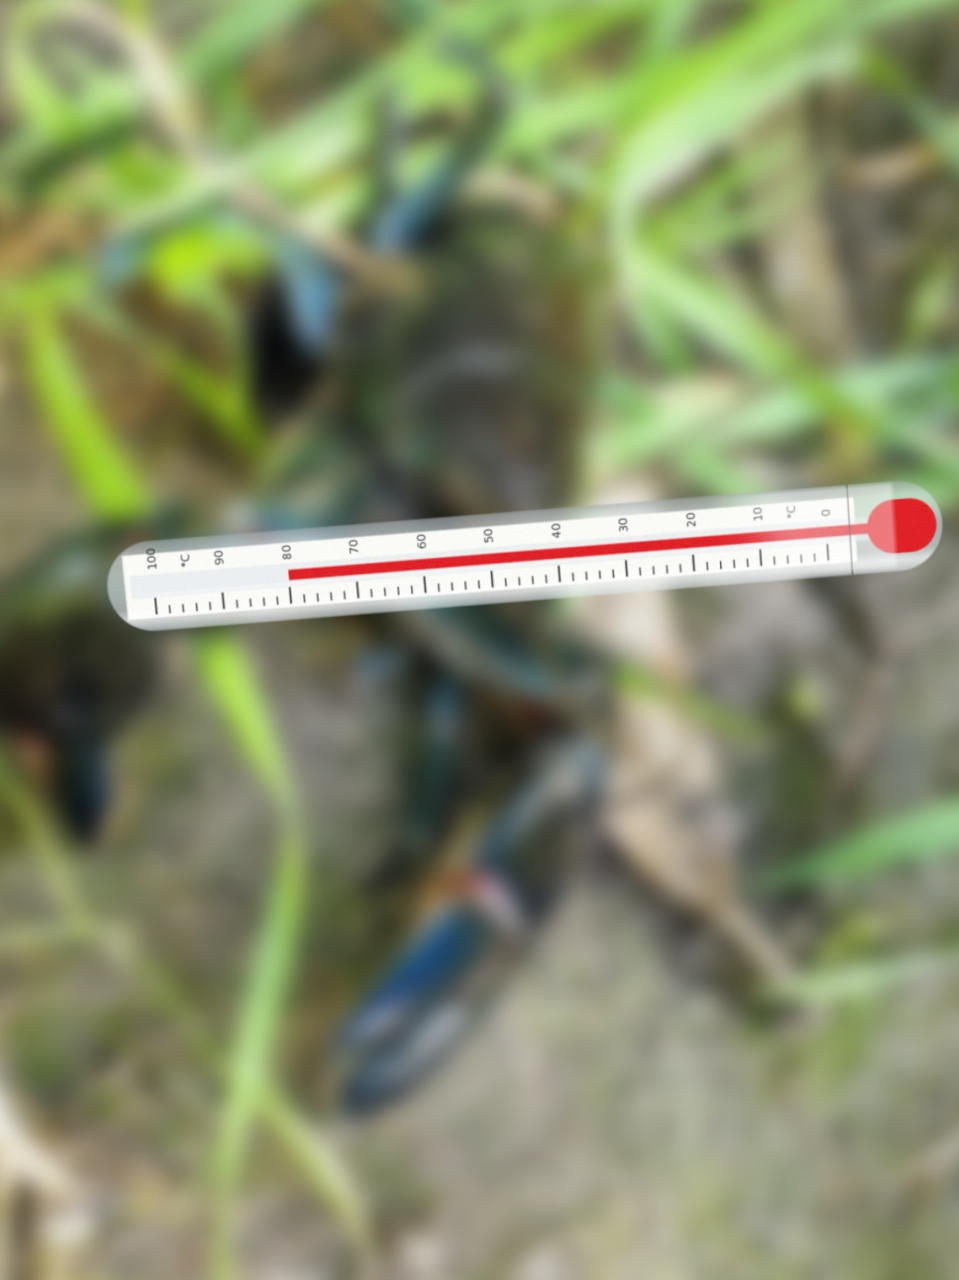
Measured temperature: 80,°C
